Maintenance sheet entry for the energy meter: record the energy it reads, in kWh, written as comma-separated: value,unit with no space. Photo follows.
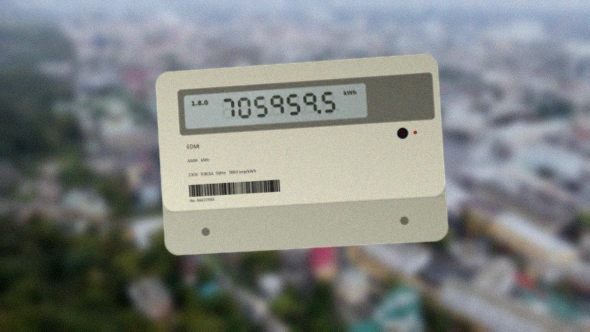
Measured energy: 705959.5,kWh
